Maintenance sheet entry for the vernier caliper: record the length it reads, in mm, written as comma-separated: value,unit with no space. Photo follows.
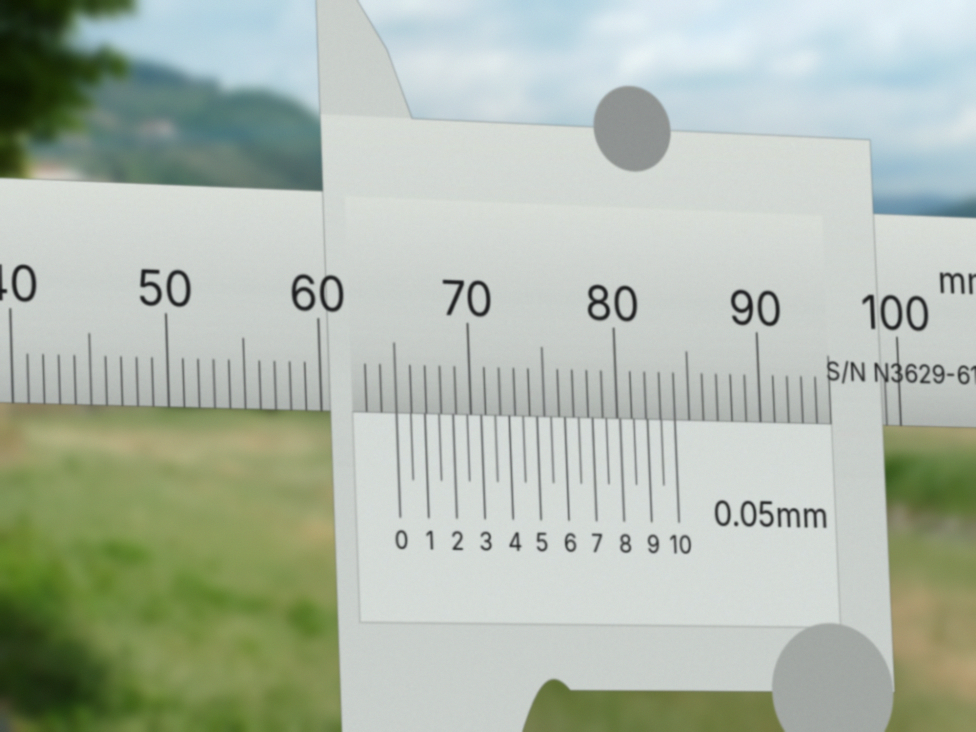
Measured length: 65.0,mm
